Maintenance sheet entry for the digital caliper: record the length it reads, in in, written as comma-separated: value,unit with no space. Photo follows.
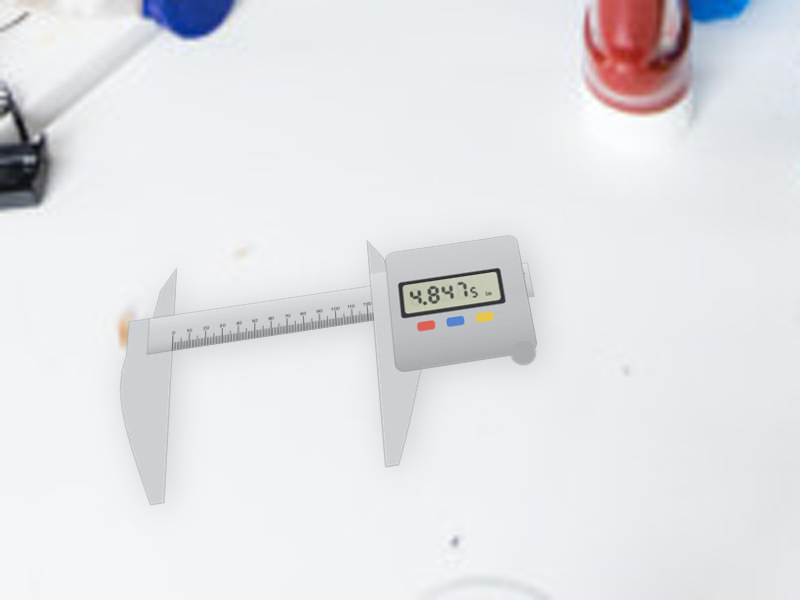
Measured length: 4.8475,in
